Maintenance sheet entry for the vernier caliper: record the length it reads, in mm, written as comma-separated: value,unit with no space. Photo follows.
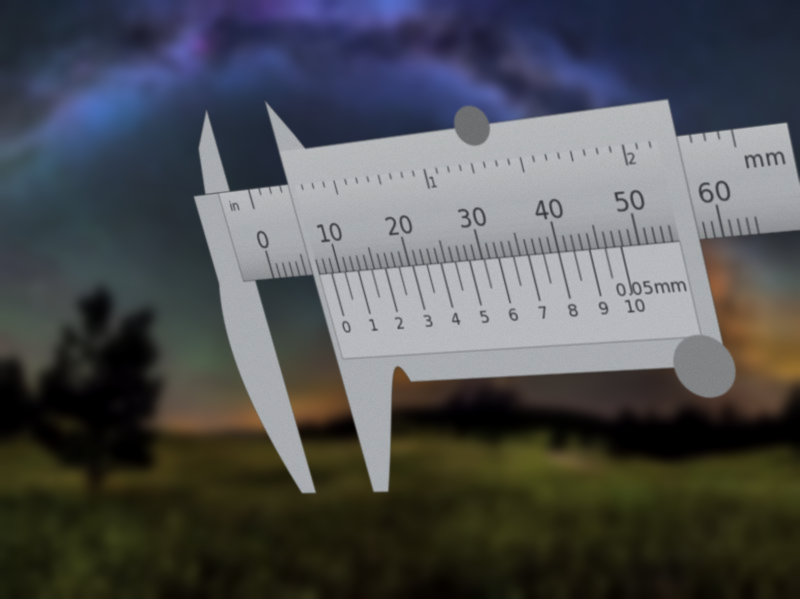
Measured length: 8.8,mm
